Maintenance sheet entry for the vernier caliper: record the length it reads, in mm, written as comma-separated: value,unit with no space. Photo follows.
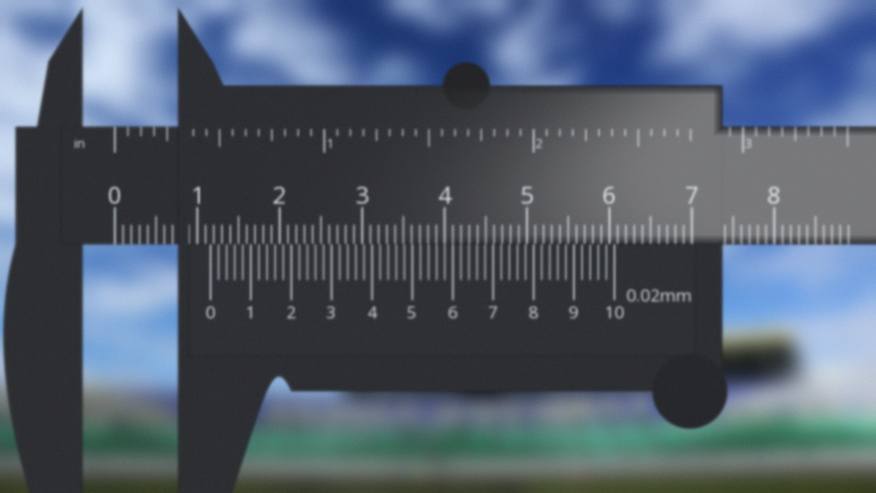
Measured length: 11.6,mm
